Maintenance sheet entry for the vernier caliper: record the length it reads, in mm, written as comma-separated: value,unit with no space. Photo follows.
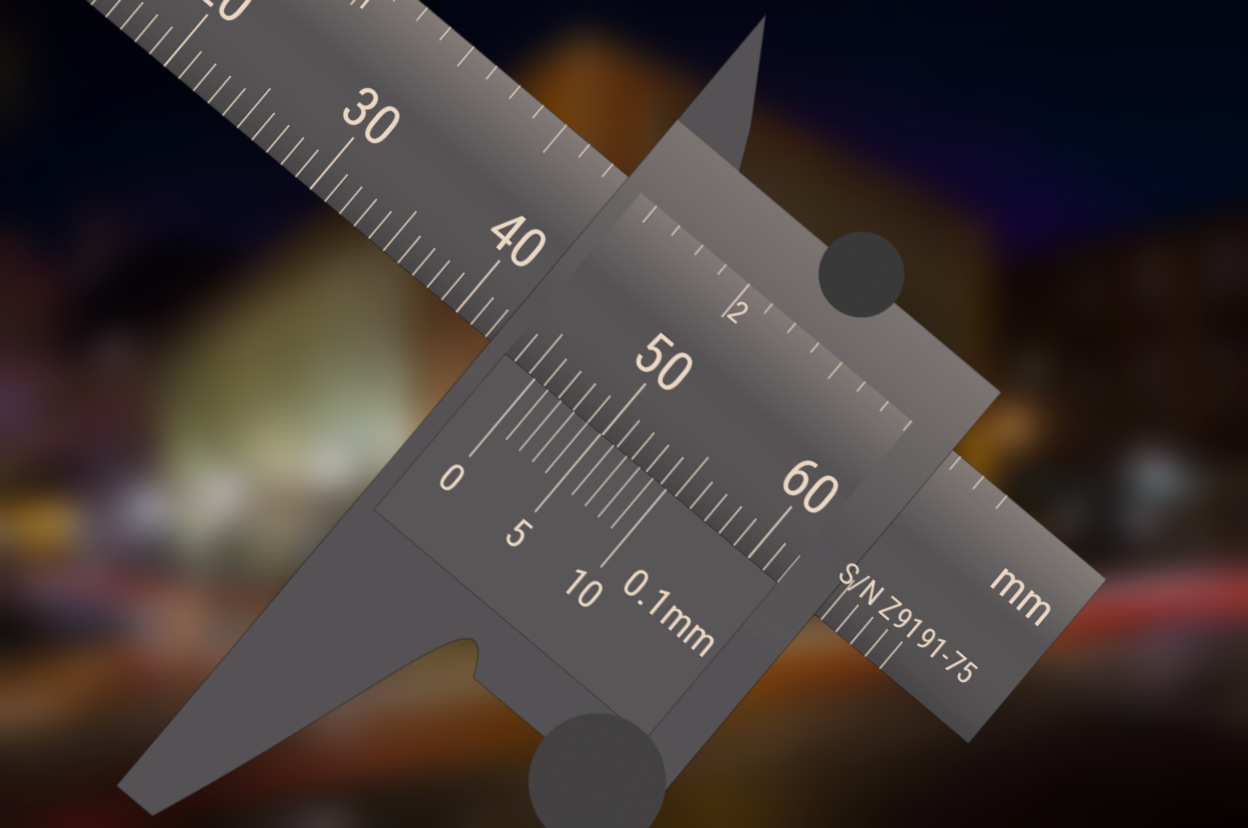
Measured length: 45.4,mm
